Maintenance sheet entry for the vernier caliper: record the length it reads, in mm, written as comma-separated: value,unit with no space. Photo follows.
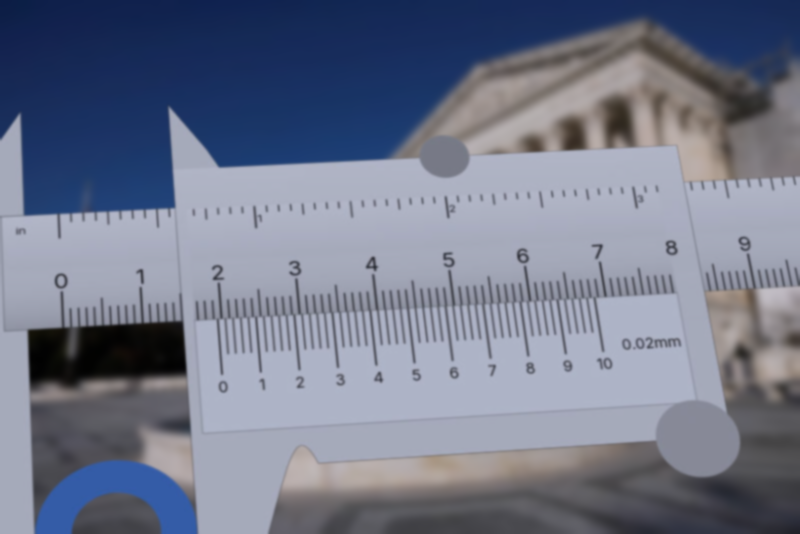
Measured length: 19.5,mm
